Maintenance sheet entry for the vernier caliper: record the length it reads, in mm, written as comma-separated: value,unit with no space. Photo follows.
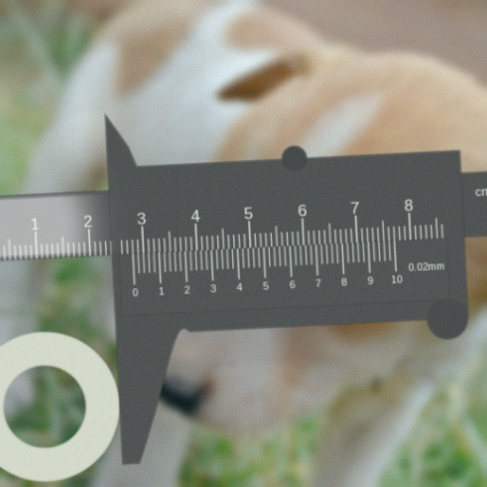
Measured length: 28.0,mm
